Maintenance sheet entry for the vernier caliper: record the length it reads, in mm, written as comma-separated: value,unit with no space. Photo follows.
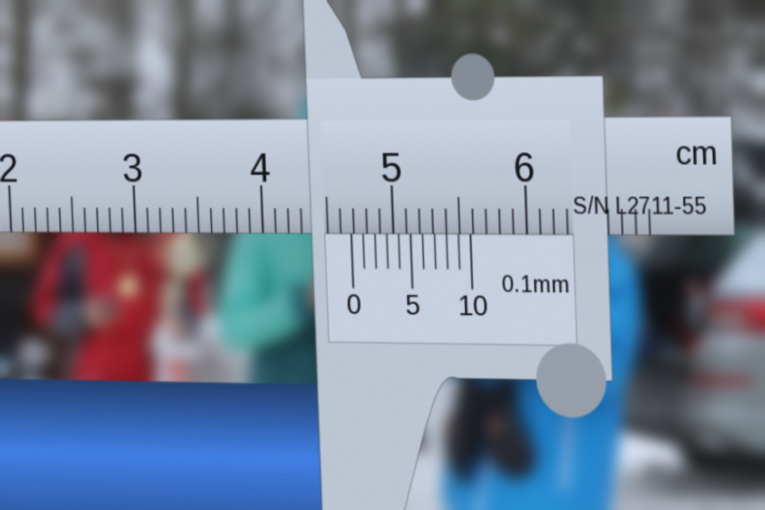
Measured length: 46.8,mm
